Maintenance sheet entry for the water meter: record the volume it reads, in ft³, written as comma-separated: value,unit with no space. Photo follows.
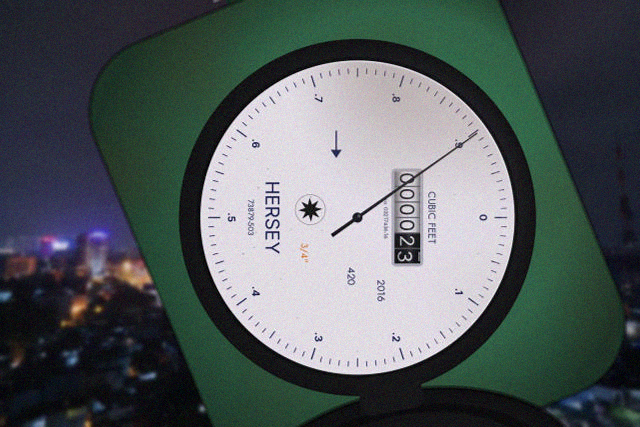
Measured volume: 22.90,ft³
